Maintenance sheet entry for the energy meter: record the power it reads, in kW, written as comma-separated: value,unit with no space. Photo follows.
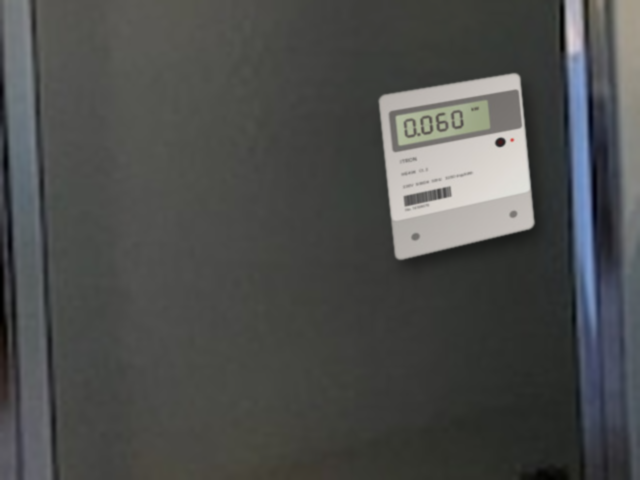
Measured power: 0.060,kW
